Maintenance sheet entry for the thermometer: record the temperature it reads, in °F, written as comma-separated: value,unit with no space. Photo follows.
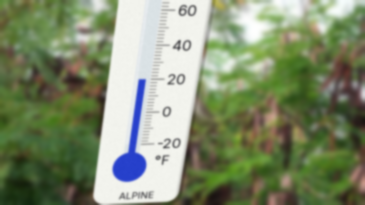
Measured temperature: 20,°F
